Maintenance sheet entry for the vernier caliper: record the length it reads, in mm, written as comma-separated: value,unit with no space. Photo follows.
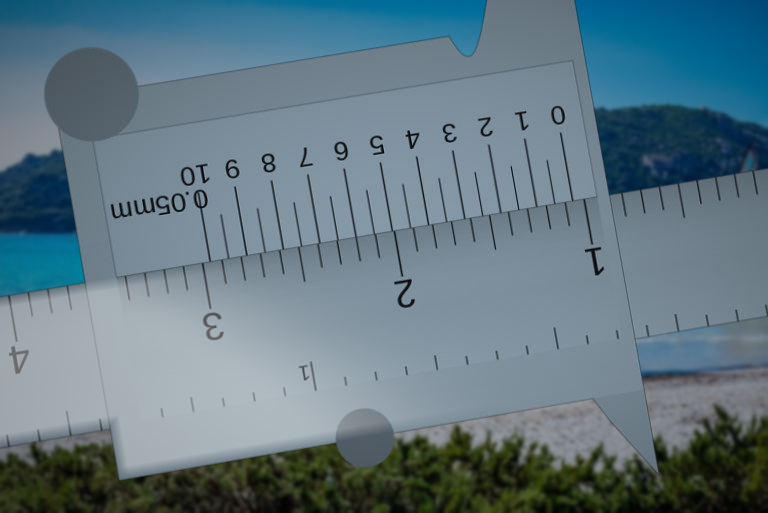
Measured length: 10.6,mm
